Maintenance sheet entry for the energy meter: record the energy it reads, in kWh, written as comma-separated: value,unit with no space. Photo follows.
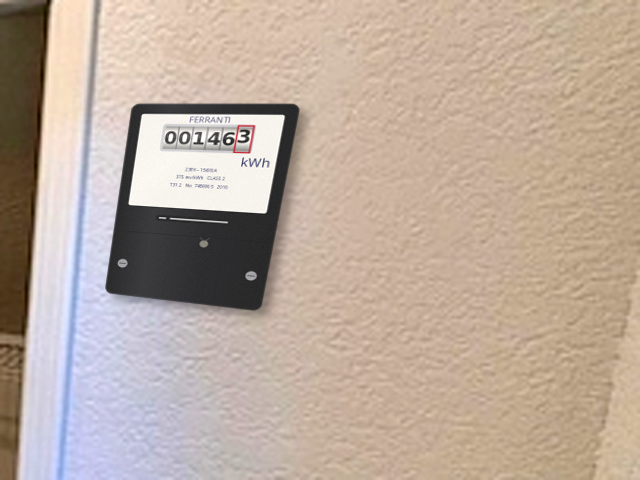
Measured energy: 146.3,kWh
